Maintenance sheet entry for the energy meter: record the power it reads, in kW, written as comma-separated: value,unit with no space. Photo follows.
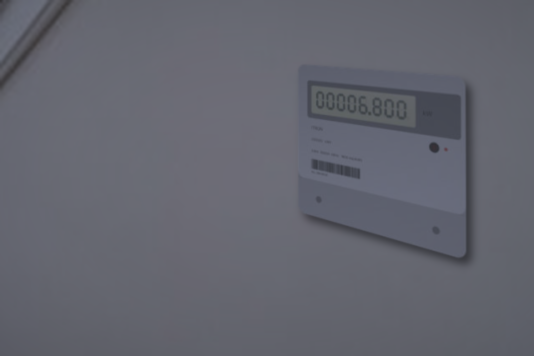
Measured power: 6.800,kW
